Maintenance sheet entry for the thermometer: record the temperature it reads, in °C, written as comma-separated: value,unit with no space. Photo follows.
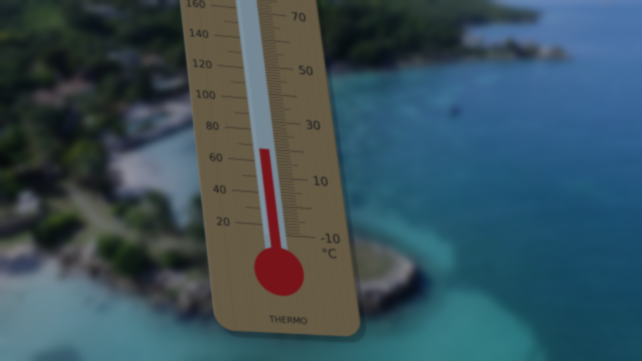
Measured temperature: 20,°C
